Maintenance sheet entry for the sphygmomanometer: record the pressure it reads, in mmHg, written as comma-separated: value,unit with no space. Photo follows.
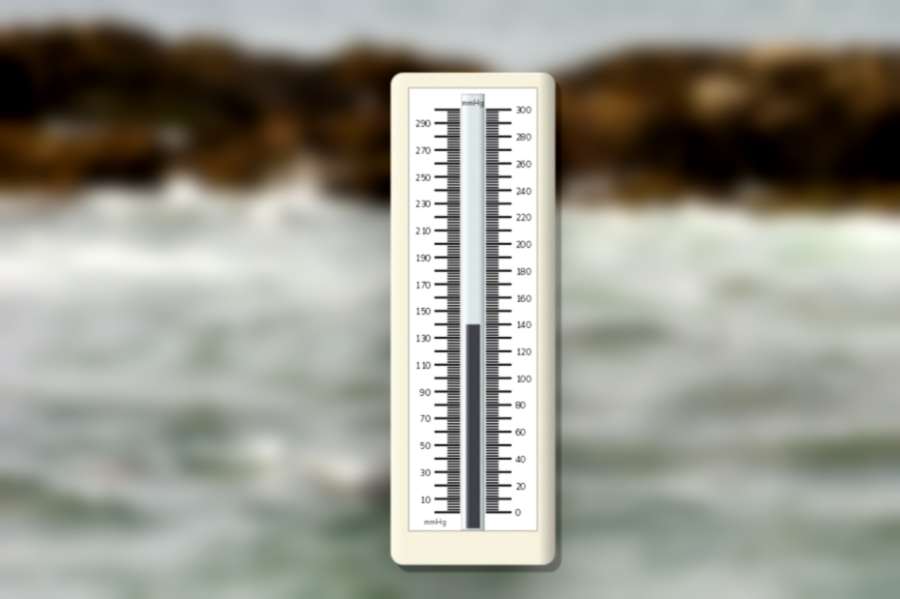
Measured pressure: 140,mmHg
